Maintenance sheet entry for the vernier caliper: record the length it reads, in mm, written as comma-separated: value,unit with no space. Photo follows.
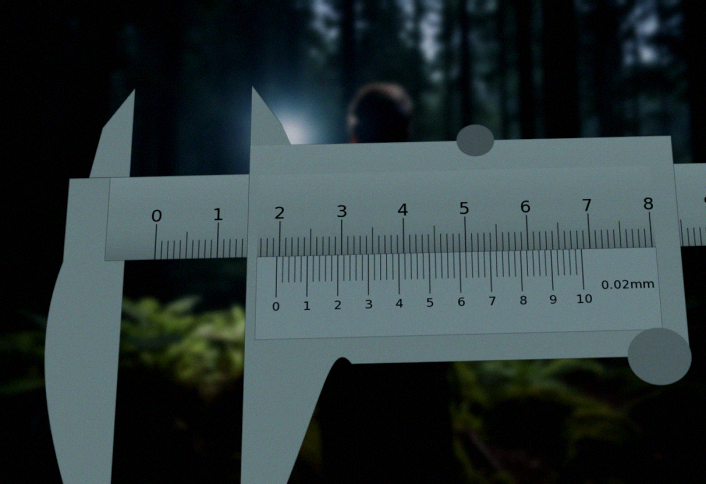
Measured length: 19.6,mm
